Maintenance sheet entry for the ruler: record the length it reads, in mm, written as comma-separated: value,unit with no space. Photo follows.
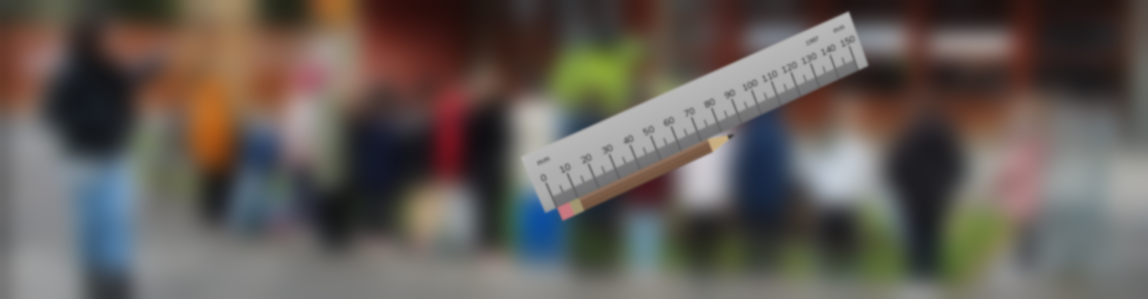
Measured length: 85,mm
